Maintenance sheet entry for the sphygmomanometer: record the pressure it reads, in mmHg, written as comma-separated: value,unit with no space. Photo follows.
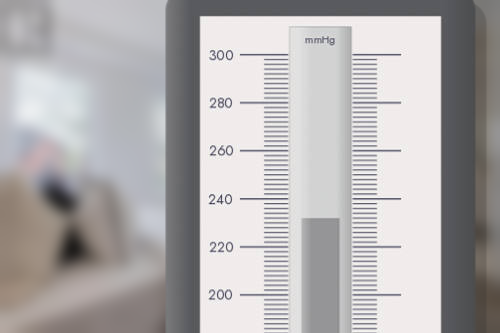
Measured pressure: 232,mmHg
